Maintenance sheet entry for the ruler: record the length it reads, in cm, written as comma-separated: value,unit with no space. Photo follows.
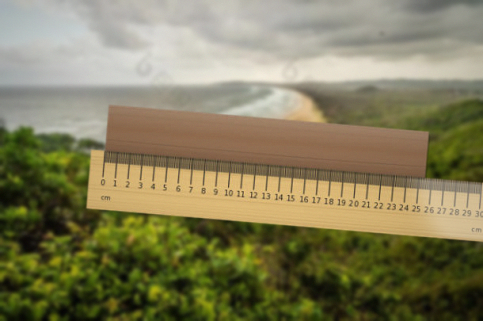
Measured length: 25.5,cm
